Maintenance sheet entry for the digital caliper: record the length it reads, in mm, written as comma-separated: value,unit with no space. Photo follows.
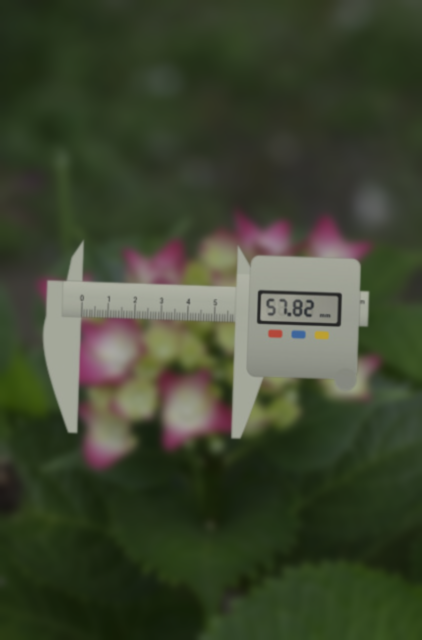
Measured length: 57.82,mm
